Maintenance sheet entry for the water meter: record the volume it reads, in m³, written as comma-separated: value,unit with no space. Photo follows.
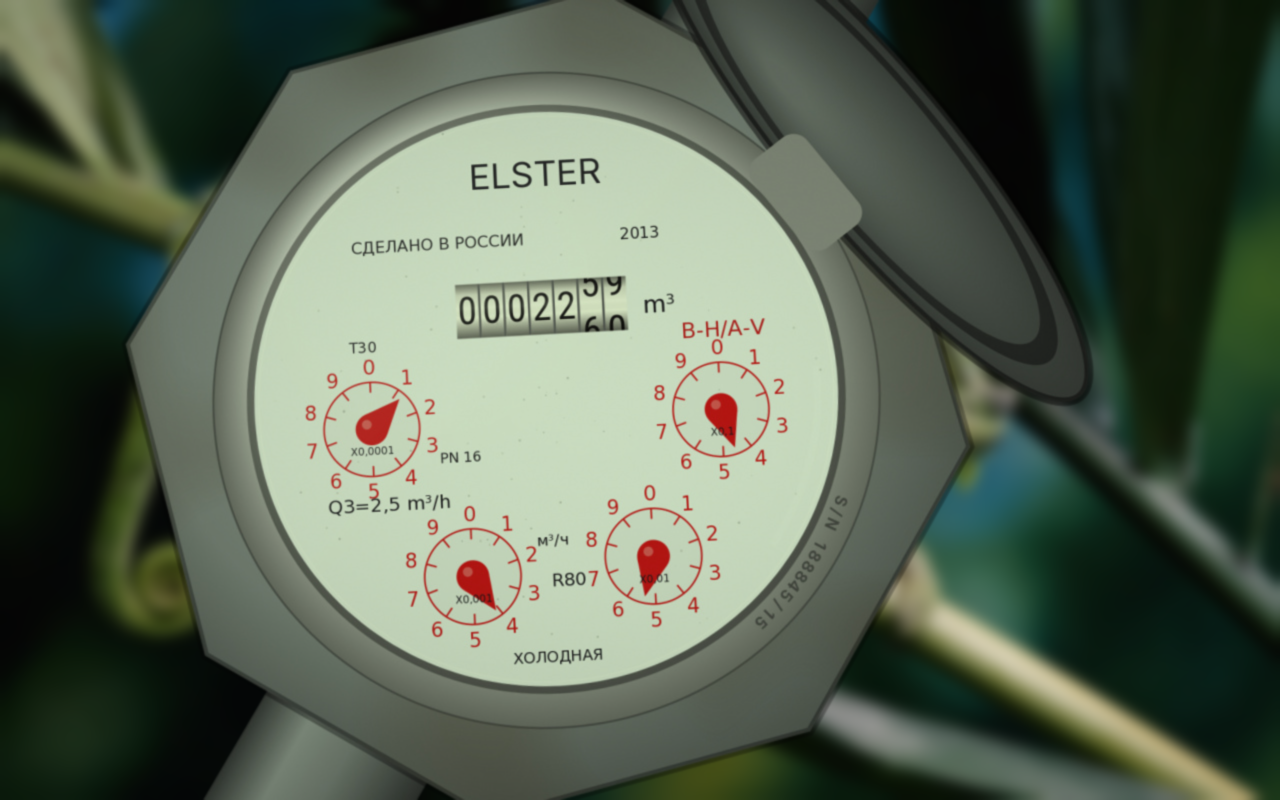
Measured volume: 2259.4541,m³
